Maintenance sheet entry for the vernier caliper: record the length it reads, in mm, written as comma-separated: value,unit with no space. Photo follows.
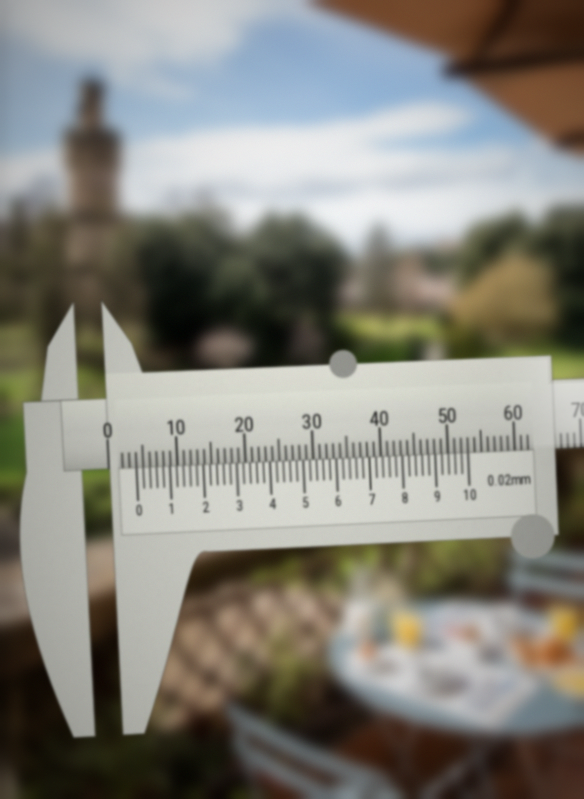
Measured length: 4.0,mm
